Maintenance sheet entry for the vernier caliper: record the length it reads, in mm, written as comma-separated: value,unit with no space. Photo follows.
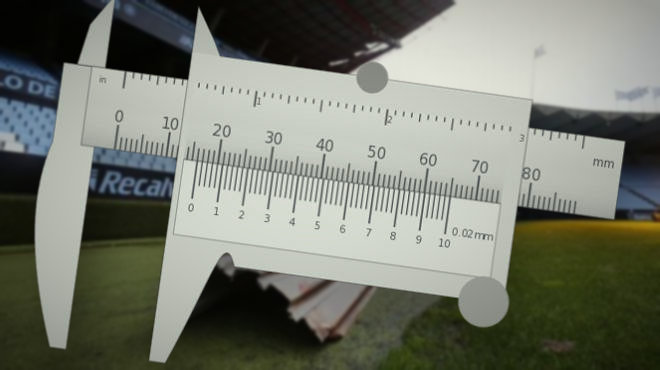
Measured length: 16.0,mm
